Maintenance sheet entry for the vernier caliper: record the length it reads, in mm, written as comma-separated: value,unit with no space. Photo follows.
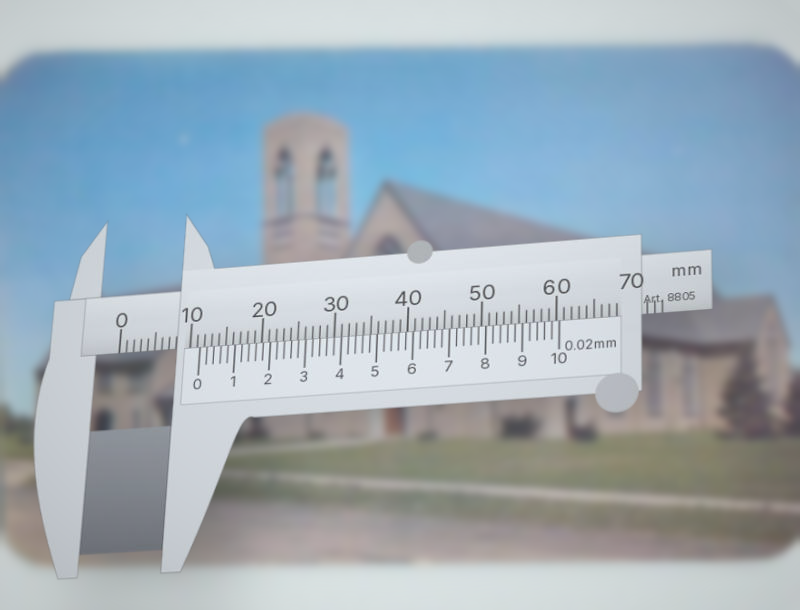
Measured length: 11.4,mm
